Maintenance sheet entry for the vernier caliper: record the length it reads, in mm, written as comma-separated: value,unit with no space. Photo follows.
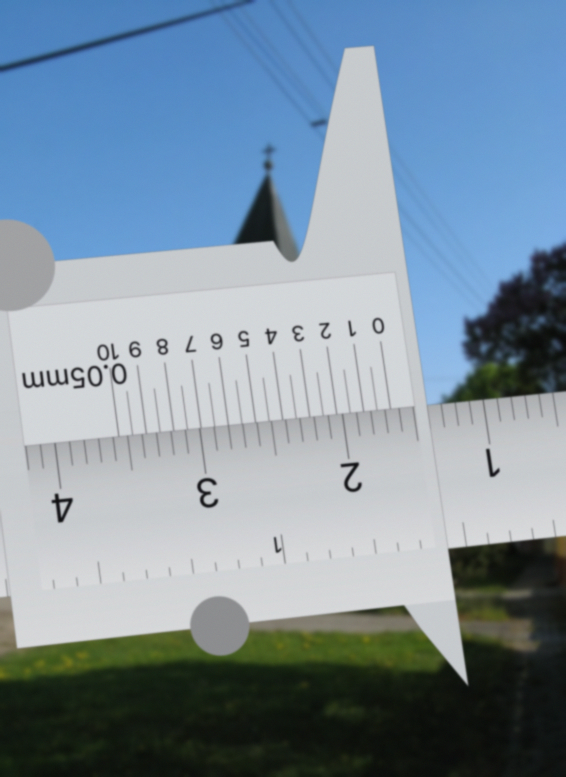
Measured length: 16.6,mm
